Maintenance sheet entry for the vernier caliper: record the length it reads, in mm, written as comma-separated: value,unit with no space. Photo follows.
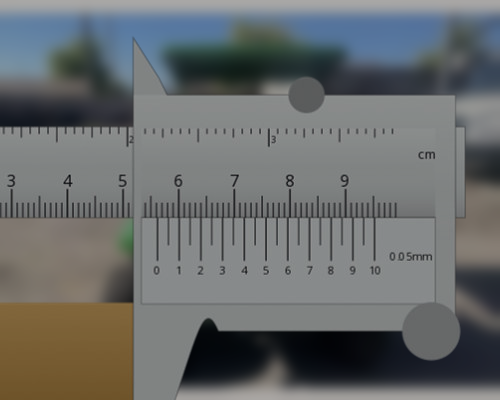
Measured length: 56.2,mm
